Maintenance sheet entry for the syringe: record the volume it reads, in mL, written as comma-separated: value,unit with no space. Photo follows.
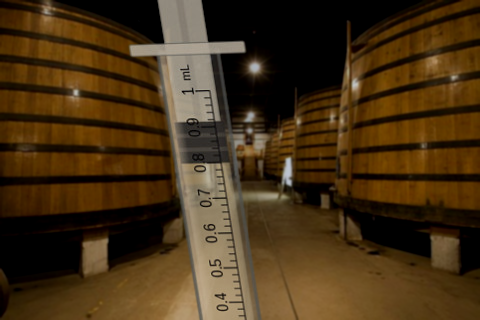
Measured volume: 0.8,mL
